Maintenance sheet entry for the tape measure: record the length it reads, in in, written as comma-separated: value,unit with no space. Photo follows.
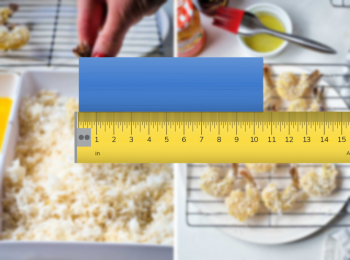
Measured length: 10.5,in
